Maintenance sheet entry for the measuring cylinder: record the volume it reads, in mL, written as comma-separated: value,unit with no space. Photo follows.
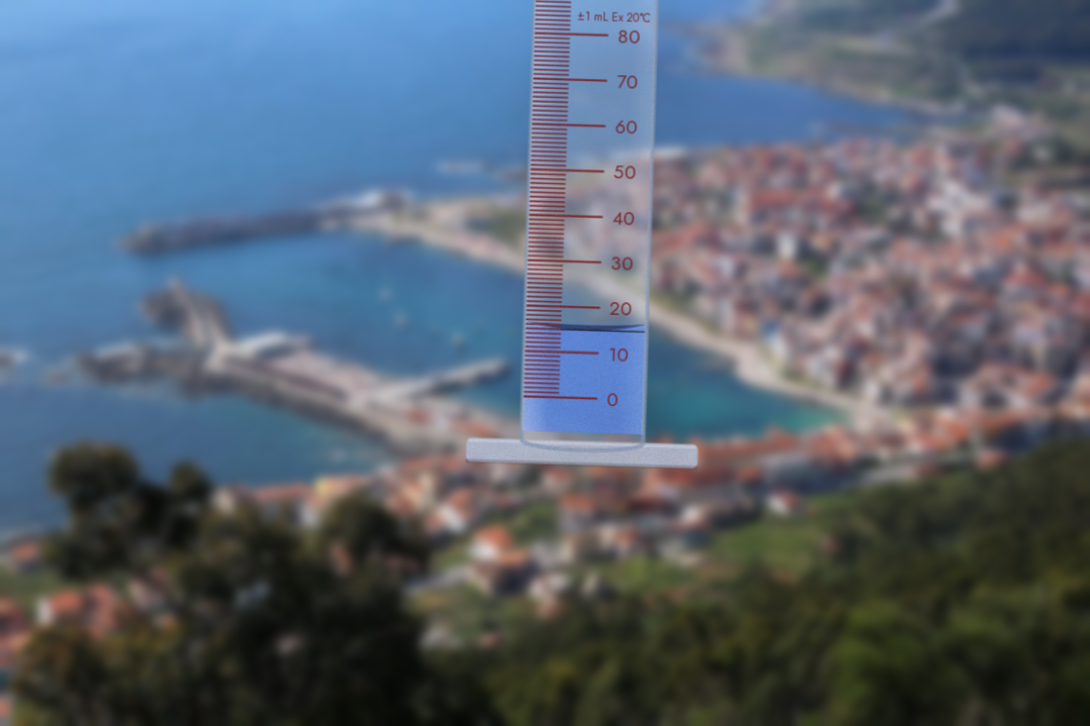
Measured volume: 15,mL
